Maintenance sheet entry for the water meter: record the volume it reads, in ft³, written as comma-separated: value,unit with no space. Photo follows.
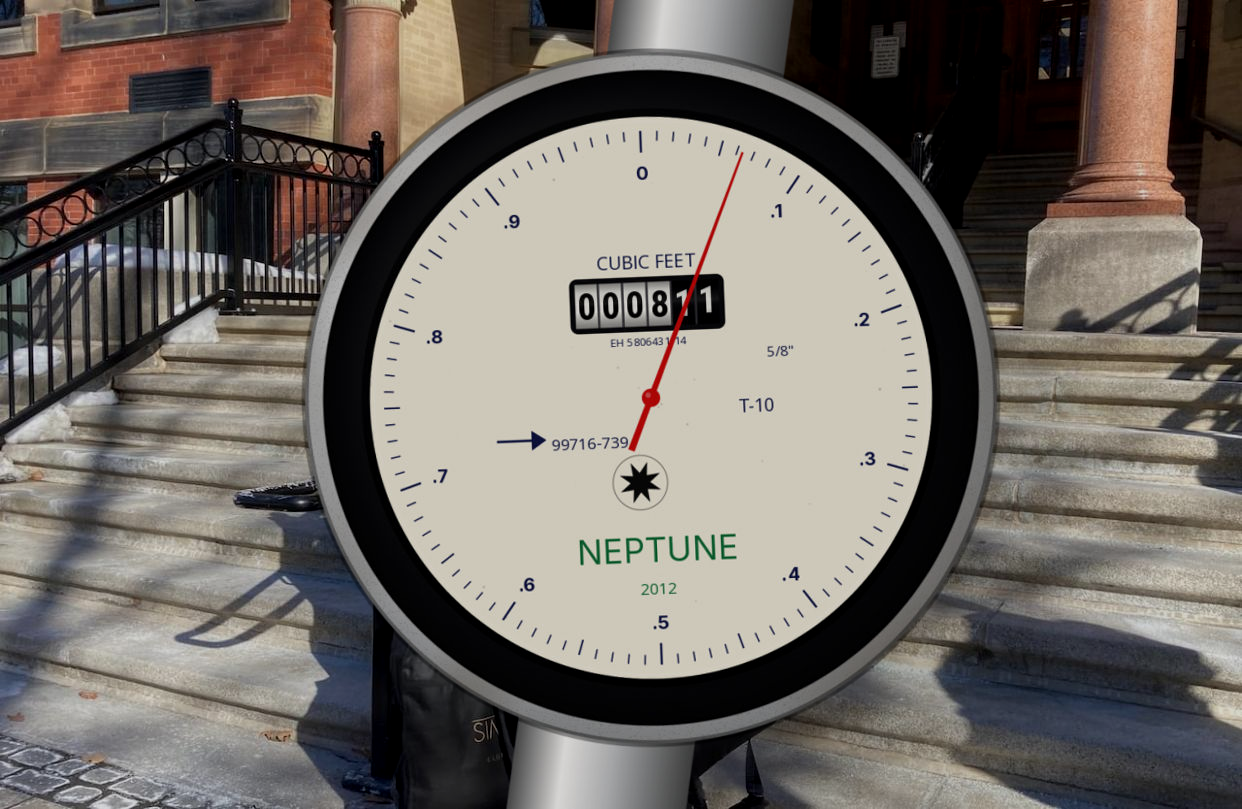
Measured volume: 811.06,ft³
